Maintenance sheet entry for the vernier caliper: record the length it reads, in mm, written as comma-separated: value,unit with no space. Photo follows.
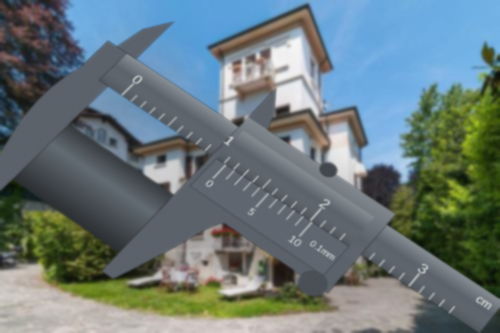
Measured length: 11.2,mm
